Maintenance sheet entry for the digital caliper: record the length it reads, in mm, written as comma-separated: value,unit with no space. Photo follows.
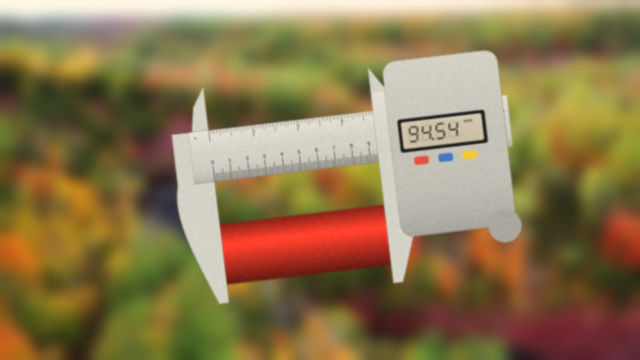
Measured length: 94.54,mm
